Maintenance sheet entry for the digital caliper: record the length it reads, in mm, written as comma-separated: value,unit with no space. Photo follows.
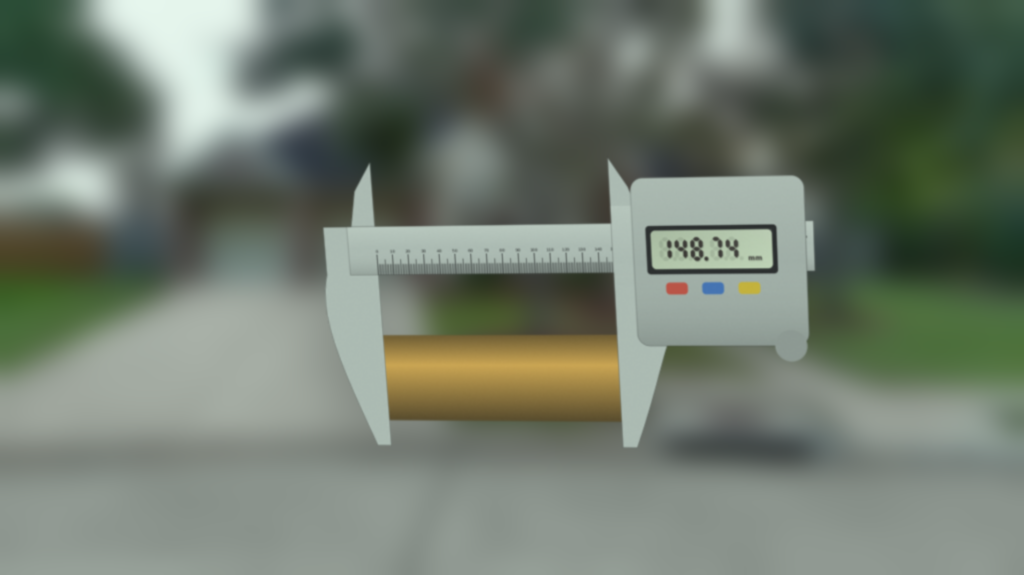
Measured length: 148.74,mm
